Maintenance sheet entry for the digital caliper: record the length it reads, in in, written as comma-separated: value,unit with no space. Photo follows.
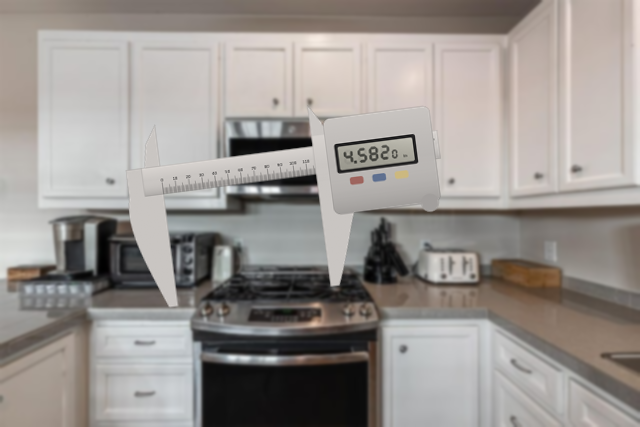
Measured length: 4.5820,in
